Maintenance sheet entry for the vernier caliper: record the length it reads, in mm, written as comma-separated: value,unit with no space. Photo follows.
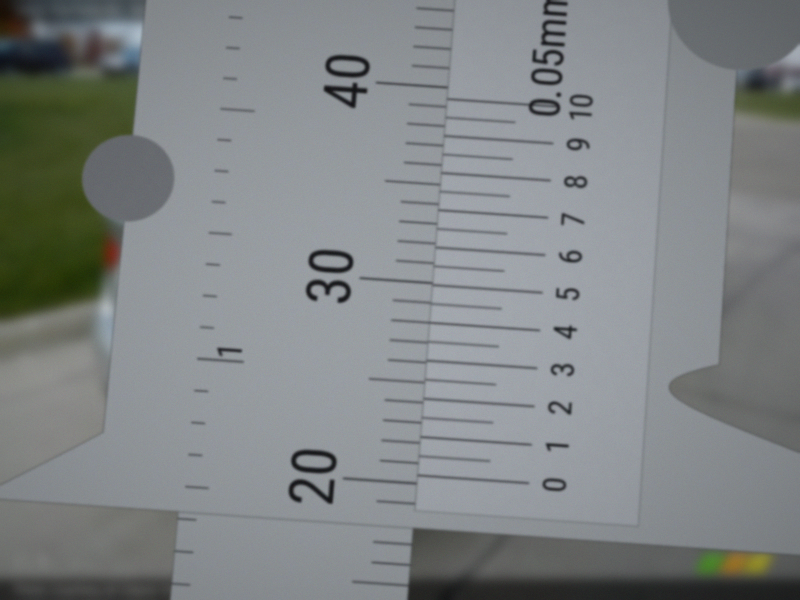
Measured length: 20.4,mm
